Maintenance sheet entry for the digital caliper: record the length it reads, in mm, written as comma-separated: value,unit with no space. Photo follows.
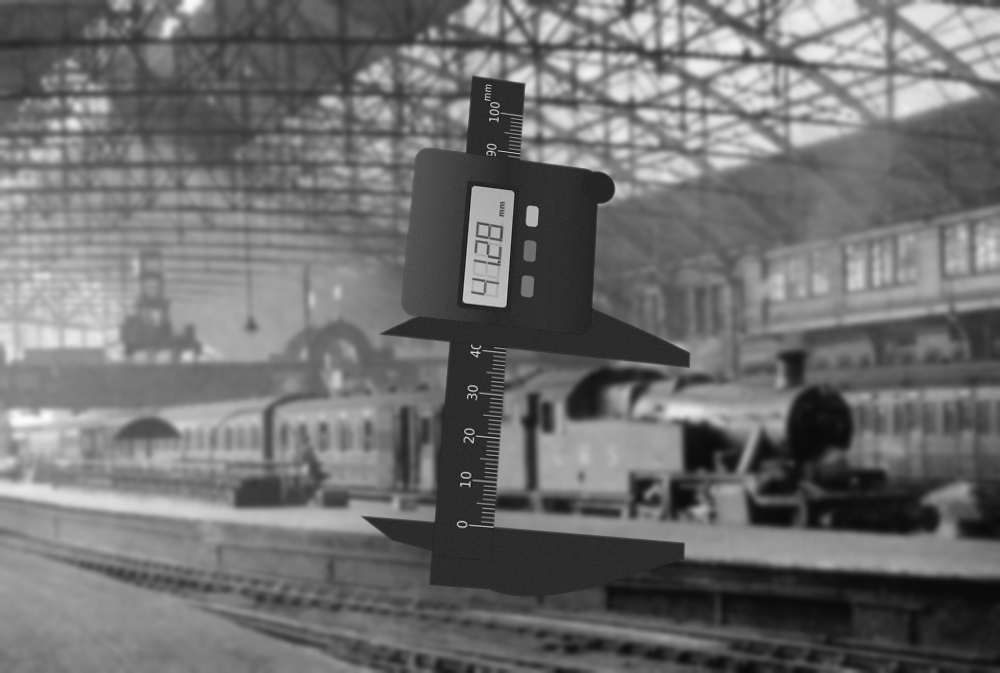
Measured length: 41.28,mm
